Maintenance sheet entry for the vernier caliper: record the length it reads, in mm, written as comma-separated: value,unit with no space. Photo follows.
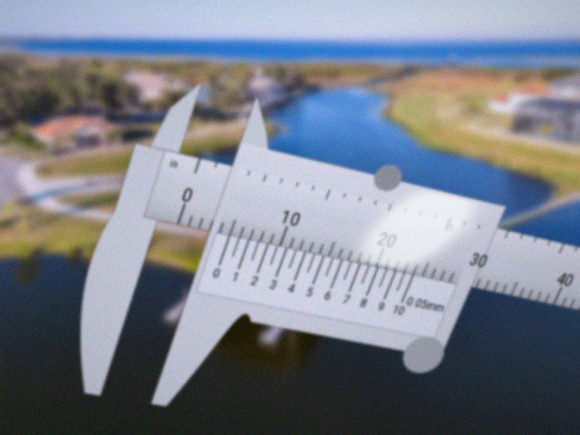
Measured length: 5.0,mm
